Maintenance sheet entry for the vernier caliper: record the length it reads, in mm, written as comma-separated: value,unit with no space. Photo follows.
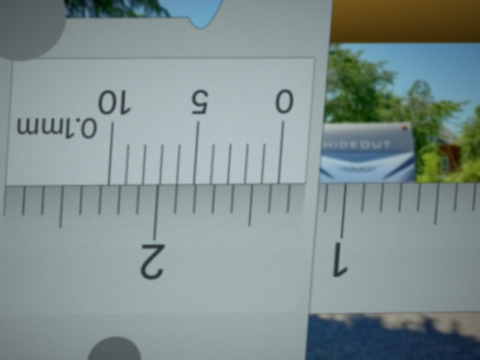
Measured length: 13.6,mm
